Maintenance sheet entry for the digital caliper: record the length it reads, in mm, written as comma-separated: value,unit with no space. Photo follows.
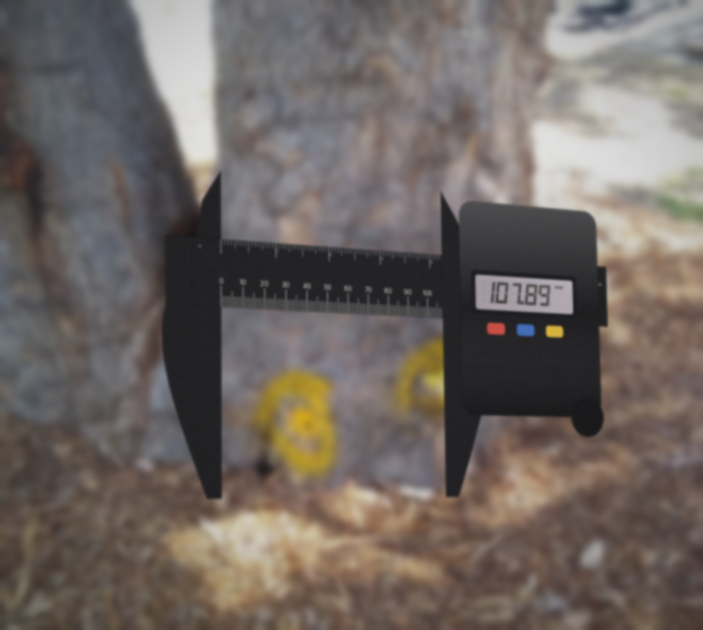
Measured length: 107.89,mm
